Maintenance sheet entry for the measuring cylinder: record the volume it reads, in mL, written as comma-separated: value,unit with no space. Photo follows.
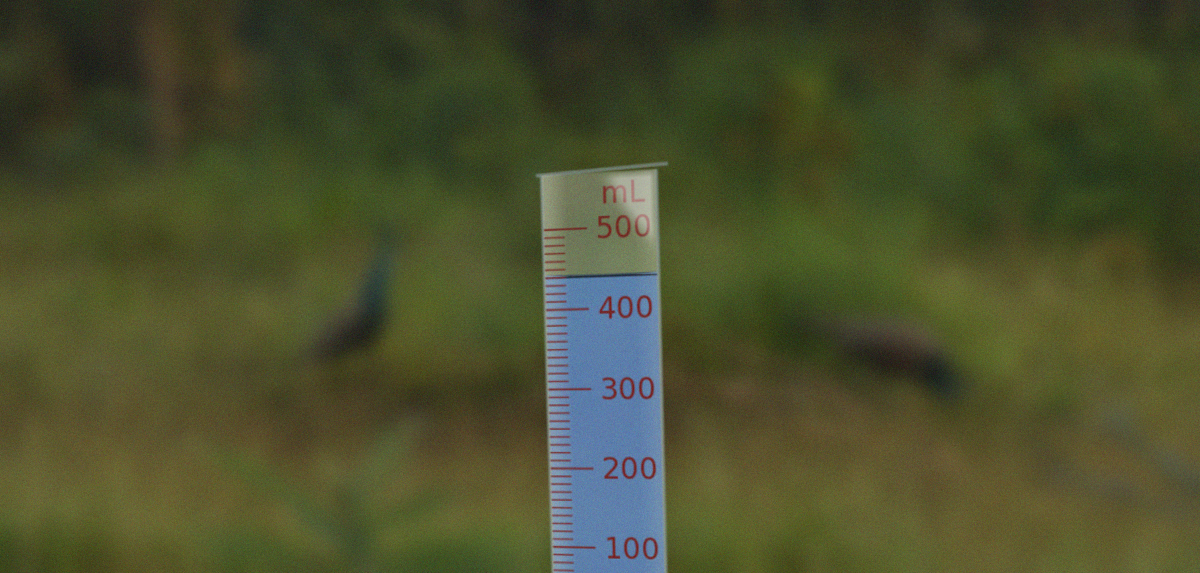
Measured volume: 440,mL
